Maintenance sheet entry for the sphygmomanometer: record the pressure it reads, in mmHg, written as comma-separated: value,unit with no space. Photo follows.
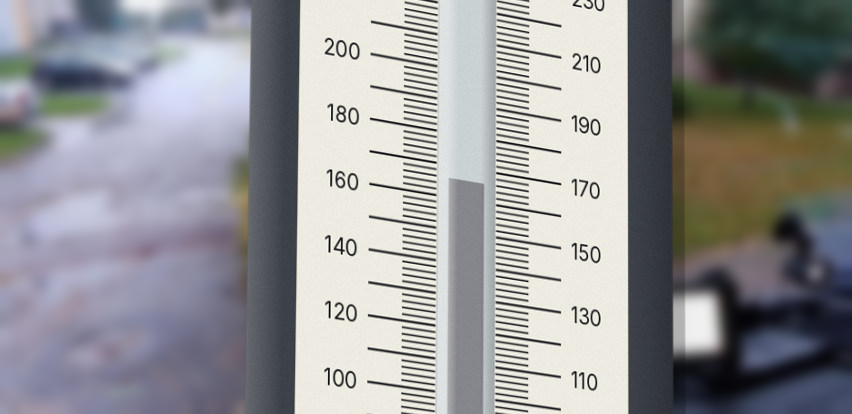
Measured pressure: 166,mmHg
